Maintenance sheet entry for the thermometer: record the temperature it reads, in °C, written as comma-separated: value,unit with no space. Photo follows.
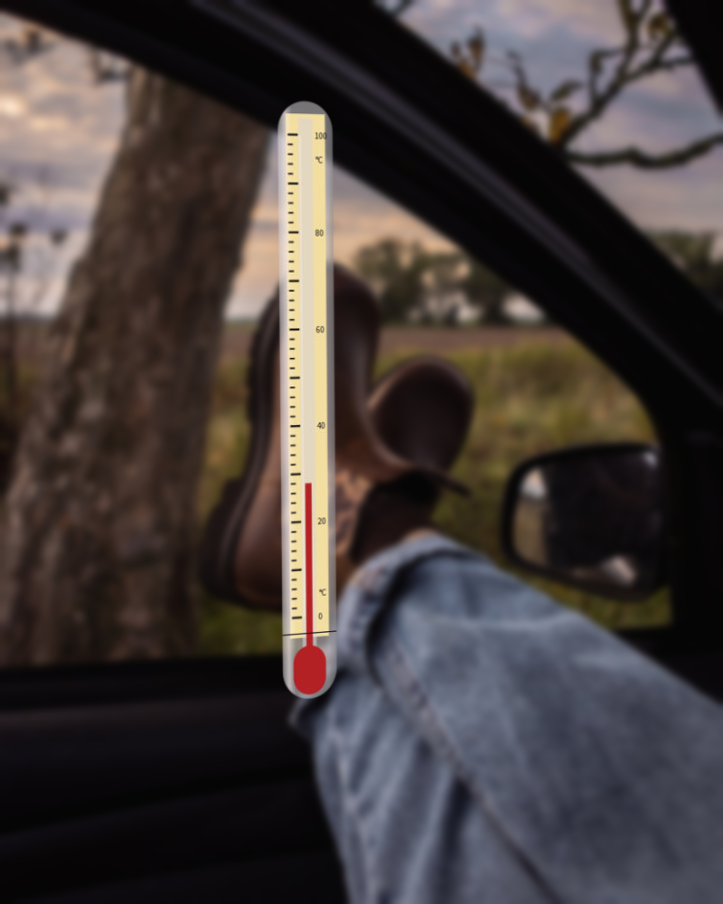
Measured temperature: 28,°C
